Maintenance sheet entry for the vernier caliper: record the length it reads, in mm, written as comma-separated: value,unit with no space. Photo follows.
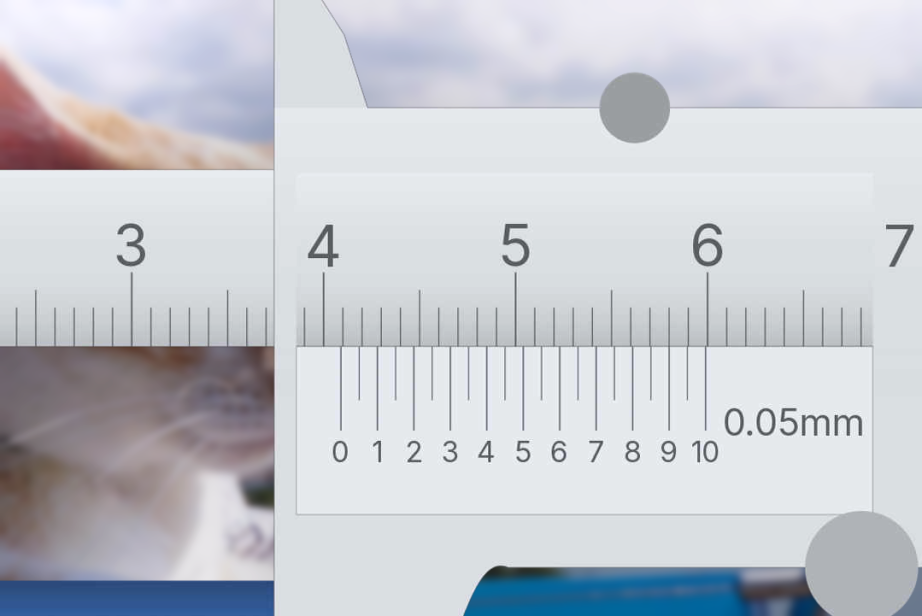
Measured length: 40.9,mm
